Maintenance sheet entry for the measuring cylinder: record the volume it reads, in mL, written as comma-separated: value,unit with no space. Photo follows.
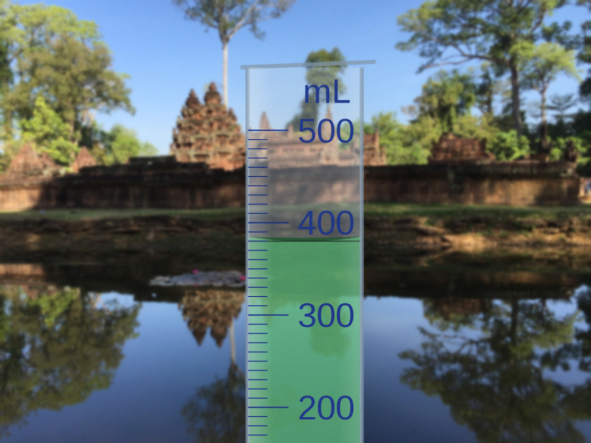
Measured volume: 380,mL
